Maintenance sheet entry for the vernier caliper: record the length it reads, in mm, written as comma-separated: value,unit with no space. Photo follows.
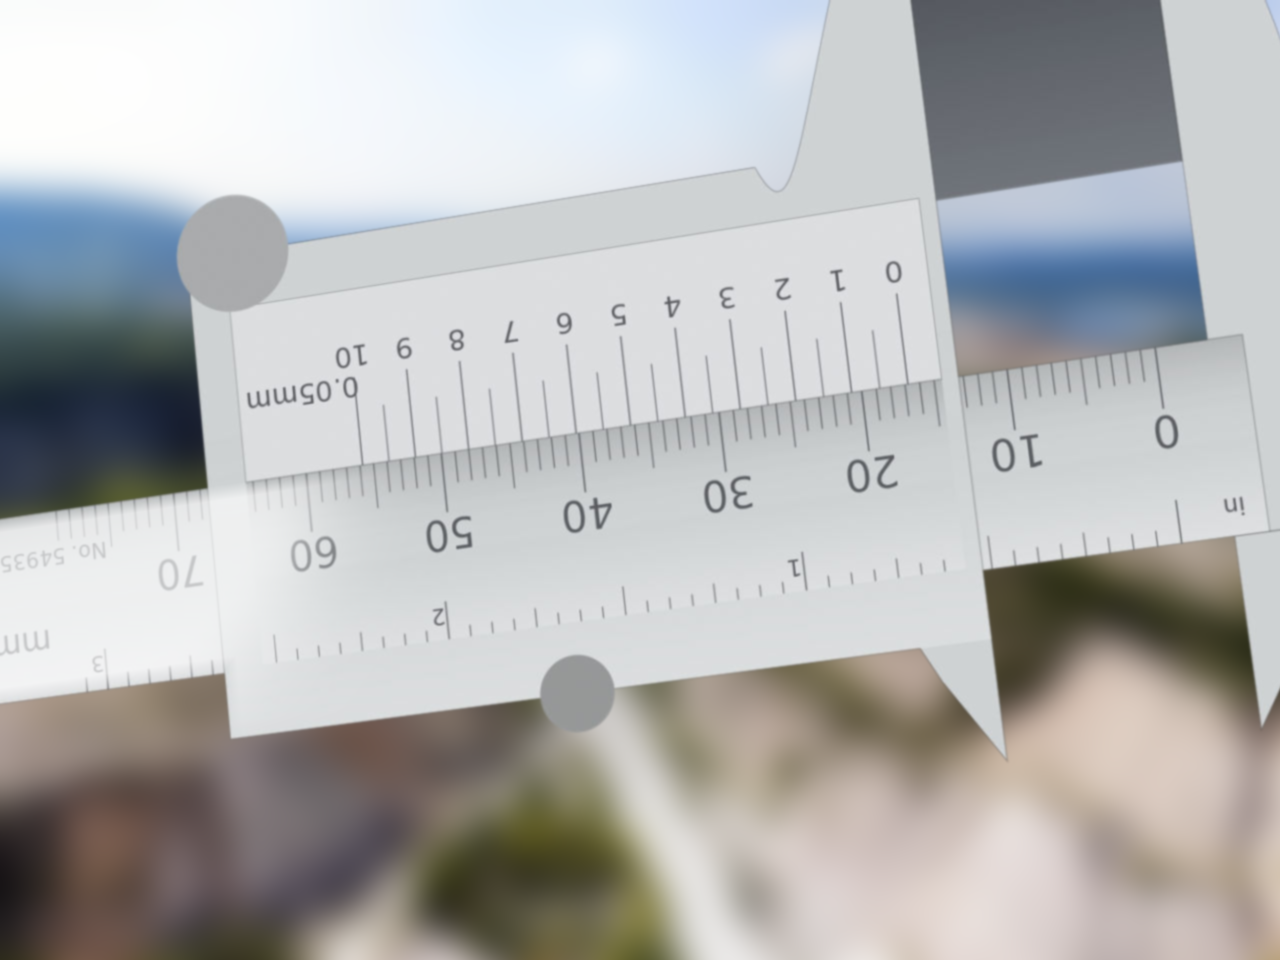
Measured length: 16.8,mm
